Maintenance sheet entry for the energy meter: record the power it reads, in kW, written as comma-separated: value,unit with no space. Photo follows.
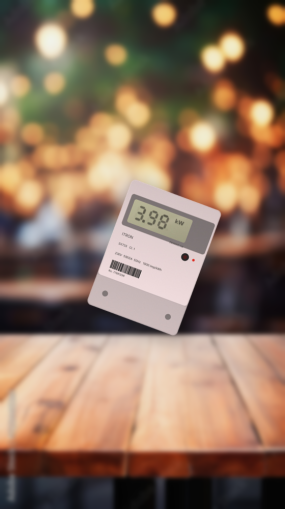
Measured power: 3.98,kW
